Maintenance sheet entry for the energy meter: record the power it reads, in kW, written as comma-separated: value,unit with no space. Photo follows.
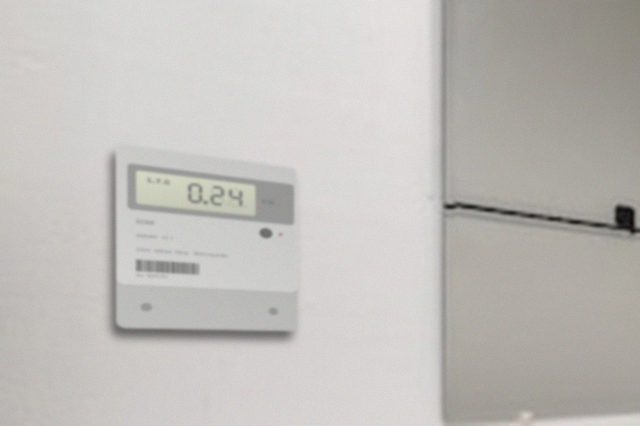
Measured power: 0.24,kW
